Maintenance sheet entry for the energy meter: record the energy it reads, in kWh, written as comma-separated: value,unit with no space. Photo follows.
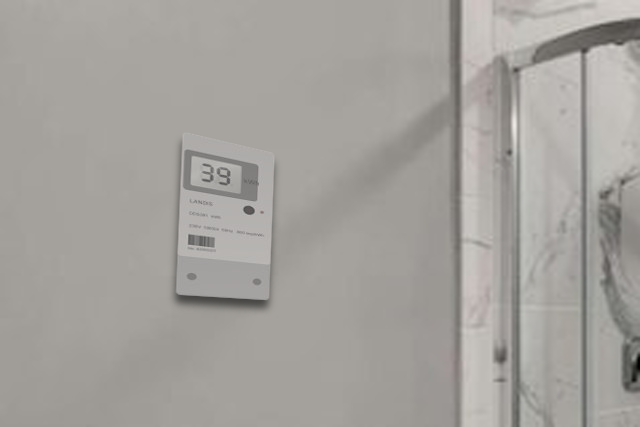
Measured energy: 39,kWh
